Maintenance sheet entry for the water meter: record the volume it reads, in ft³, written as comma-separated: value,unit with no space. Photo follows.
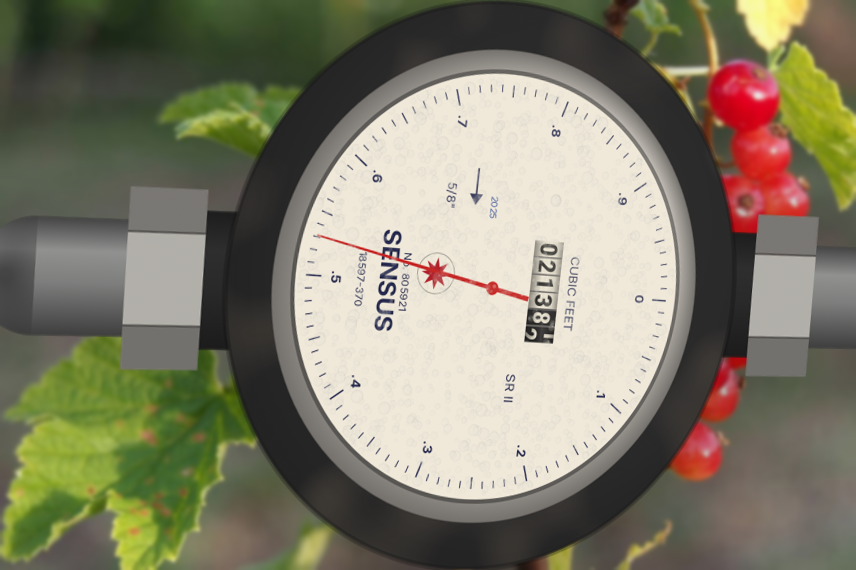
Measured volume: 21381.53,ft³
